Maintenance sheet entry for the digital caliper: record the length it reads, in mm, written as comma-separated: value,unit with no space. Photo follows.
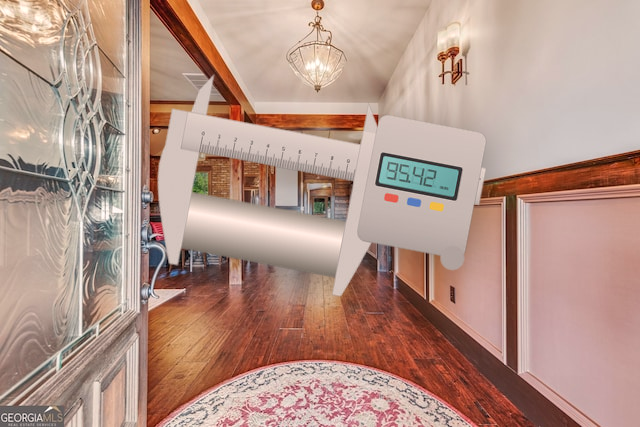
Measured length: 95.42,mm
